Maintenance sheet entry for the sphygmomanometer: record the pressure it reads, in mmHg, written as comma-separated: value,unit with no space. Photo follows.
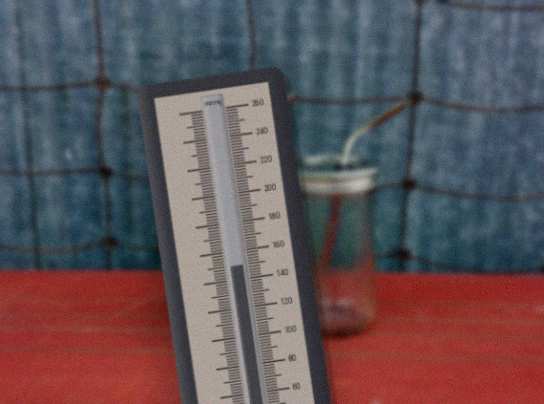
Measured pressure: 150,mmHg
